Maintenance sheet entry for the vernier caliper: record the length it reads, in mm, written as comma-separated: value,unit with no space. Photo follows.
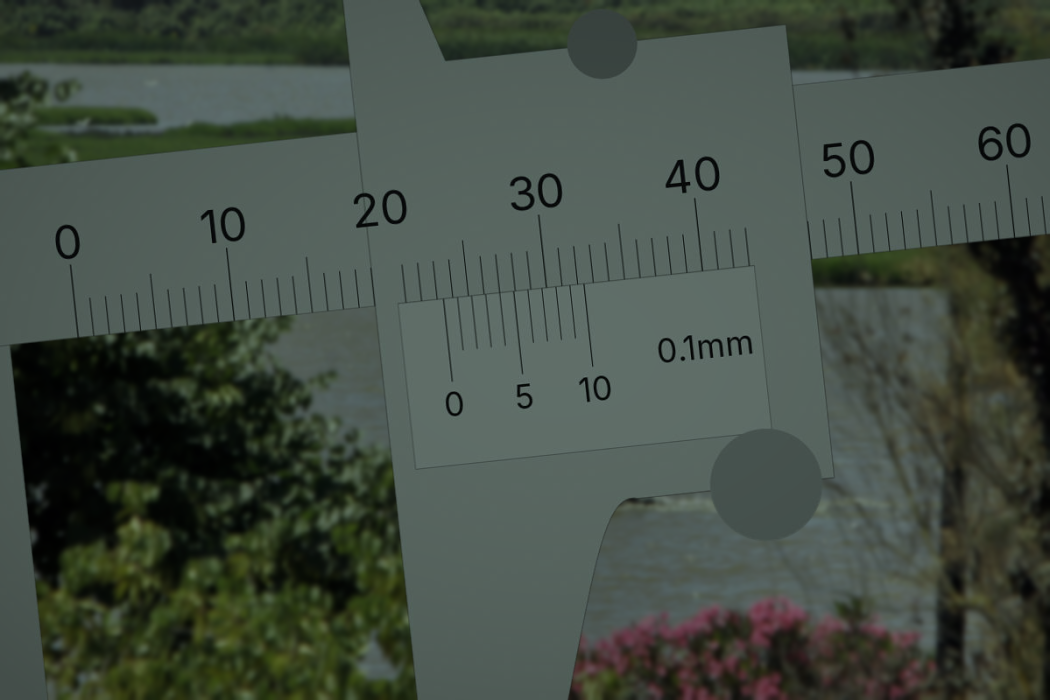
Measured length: 23.4,mm
